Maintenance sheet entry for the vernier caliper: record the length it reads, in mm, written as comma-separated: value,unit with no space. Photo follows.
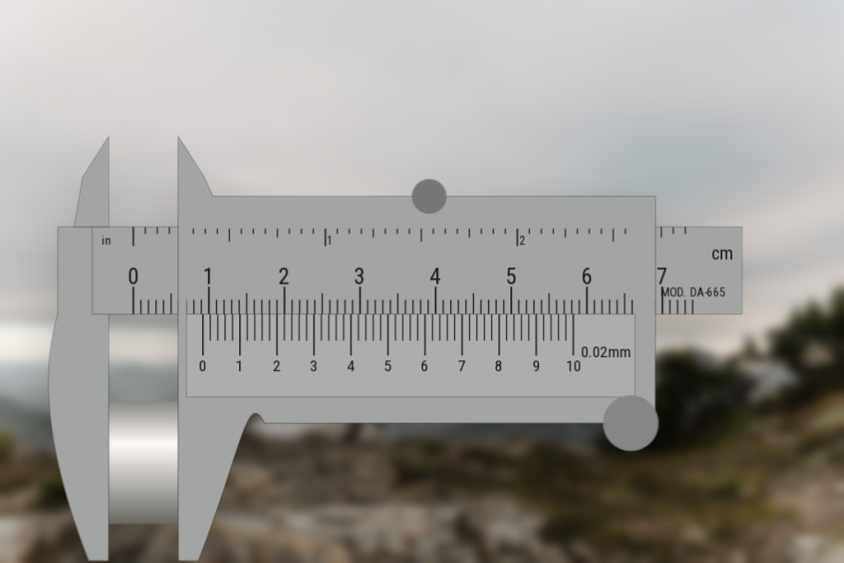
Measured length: 9.2,mm
